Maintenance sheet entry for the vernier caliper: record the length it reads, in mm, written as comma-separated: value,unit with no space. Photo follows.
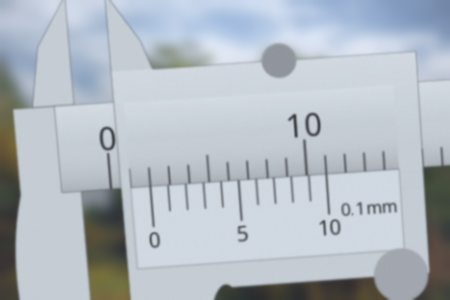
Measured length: 2.0,mm
